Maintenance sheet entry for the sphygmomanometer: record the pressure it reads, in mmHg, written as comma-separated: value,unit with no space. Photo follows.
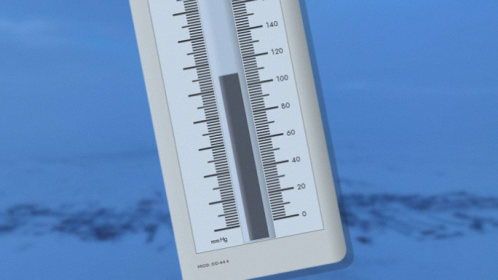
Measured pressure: 110,mmHg
